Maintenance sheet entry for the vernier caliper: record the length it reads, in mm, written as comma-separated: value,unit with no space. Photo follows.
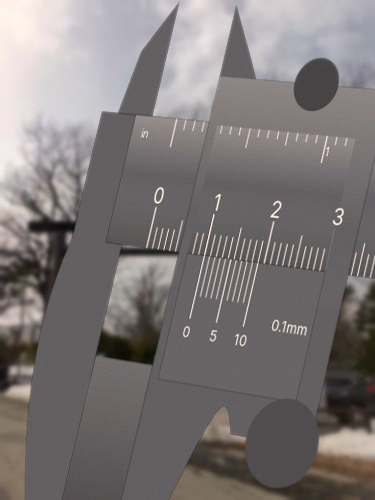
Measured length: 10.0,mm
